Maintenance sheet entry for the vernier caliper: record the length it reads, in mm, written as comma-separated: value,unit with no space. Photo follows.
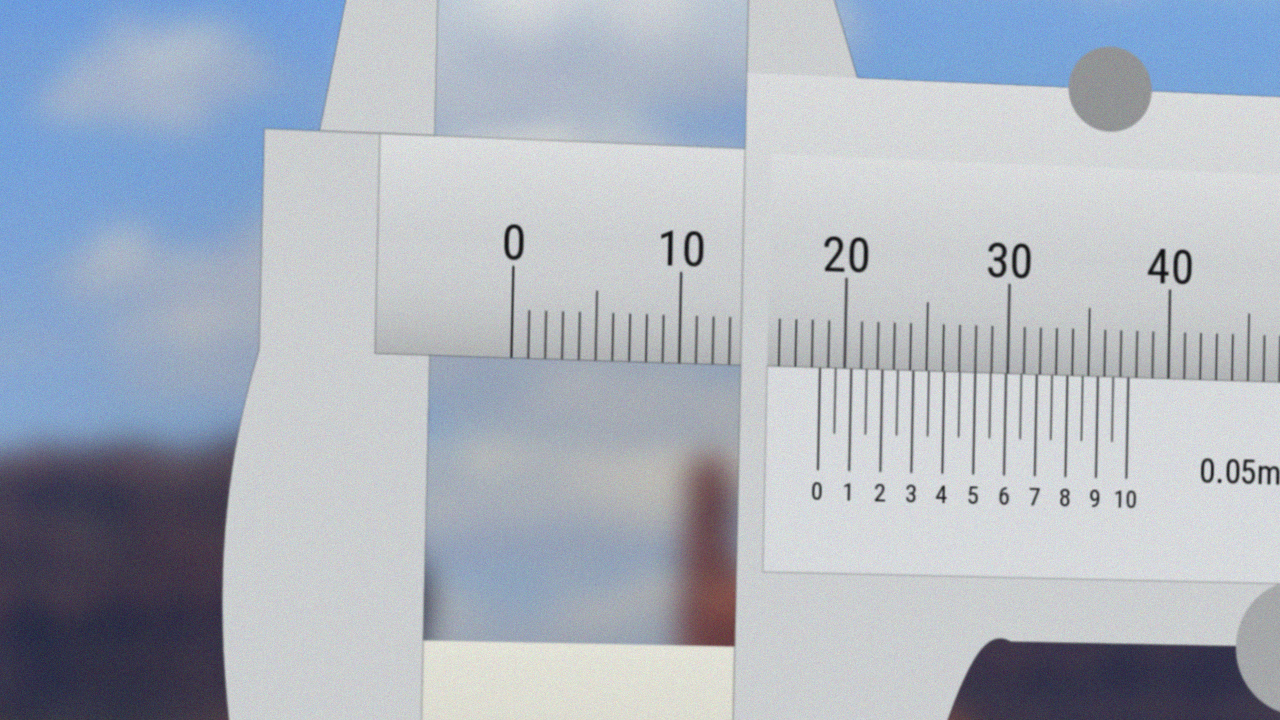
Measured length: 18.5,mm
